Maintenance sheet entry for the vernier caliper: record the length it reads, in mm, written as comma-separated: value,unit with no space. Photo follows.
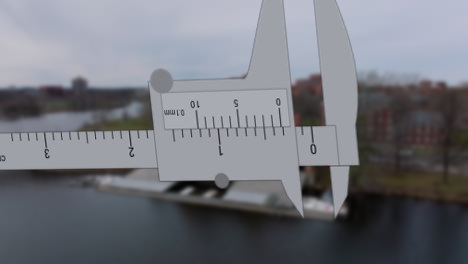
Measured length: 3.2,mm
